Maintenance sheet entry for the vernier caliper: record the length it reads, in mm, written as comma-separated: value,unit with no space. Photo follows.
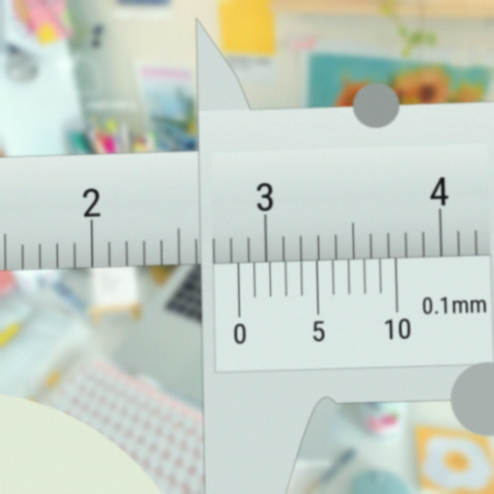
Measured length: 28.4,mm
